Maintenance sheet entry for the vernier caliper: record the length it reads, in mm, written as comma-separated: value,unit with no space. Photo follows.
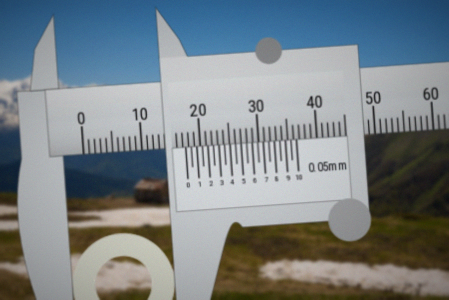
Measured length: 17.5,mm
